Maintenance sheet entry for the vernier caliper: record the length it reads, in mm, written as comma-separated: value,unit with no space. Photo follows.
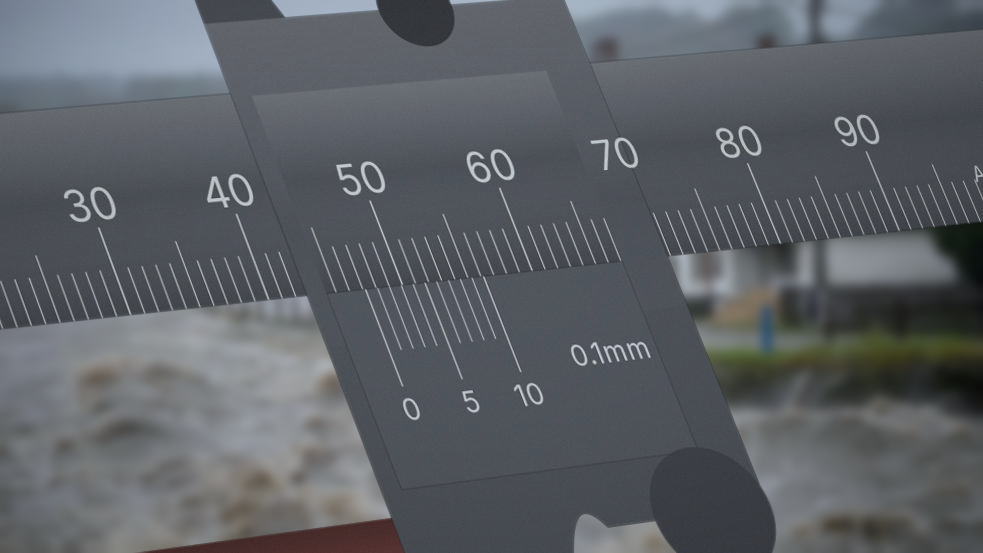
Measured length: 47.2,mm
